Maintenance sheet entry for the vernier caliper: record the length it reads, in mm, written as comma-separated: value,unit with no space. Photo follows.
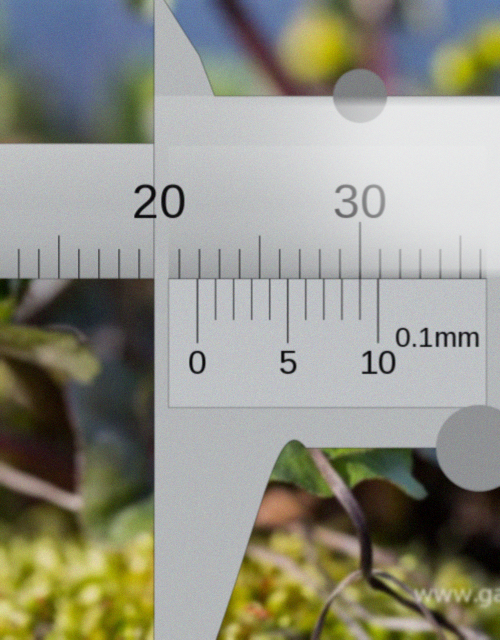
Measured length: 21.9,mm
